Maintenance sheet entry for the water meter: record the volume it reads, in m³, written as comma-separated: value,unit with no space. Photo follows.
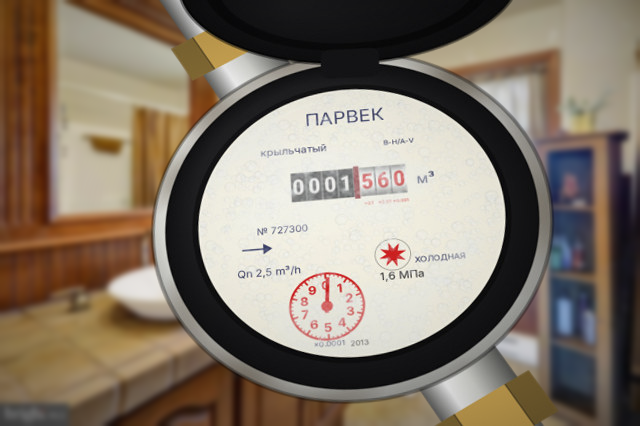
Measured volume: 1.5600,m³
